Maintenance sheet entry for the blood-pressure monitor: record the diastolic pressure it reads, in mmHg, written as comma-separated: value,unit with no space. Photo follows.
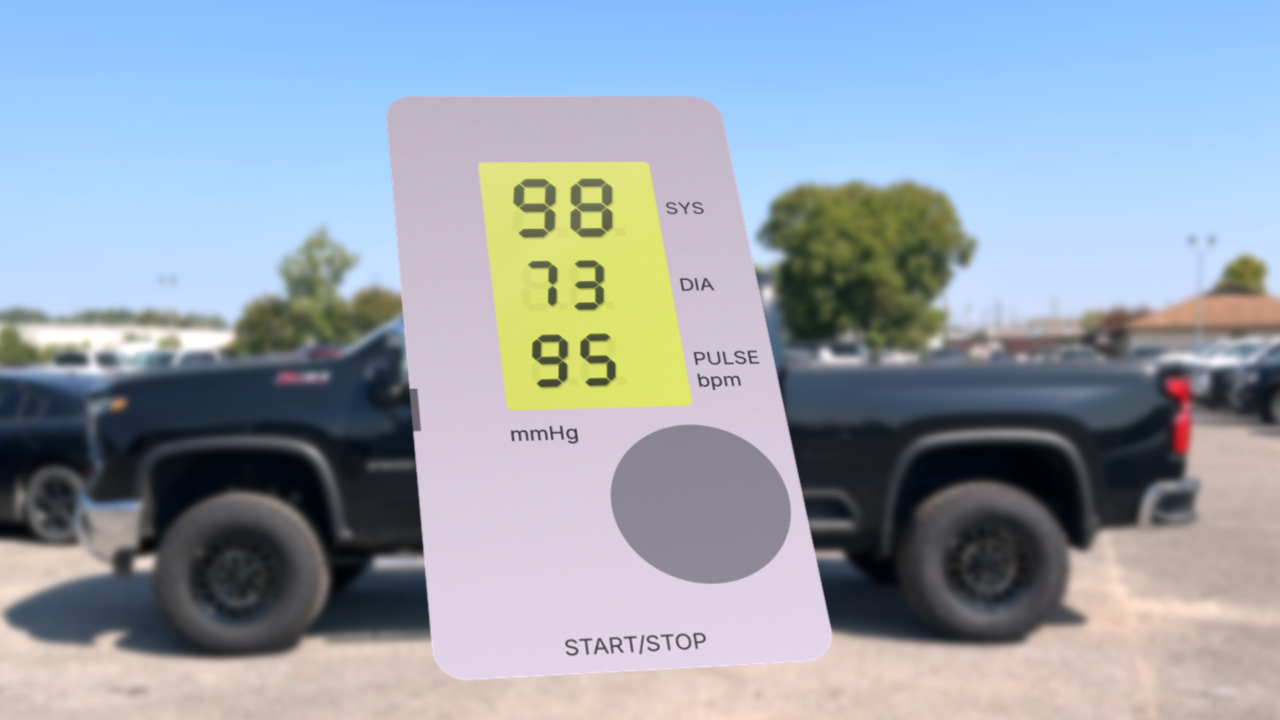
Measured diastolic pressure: 73,mmHg
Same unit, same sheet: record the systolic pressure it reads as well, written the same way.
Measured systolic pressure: 98,mmHg
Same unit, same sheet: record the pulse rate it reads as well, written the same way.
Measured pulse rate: 95,bpm
